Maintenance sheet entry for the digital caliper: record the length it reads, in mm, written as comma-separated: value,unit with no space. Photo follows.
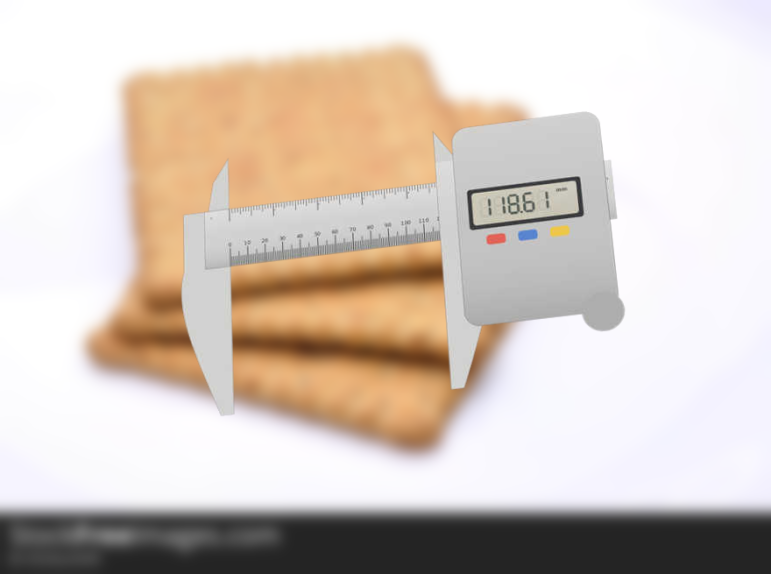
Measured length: 118.61,mm
